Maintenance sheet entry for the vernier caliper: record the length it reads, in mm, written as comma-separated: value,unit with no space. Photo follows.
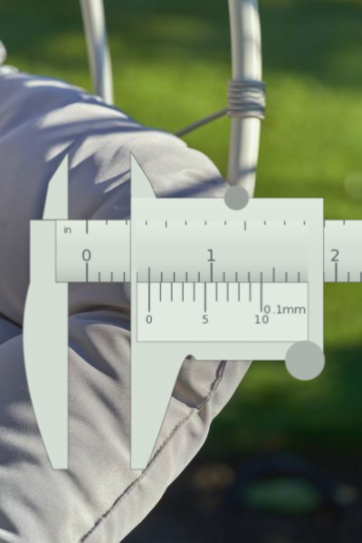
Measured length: 5.0,mm
